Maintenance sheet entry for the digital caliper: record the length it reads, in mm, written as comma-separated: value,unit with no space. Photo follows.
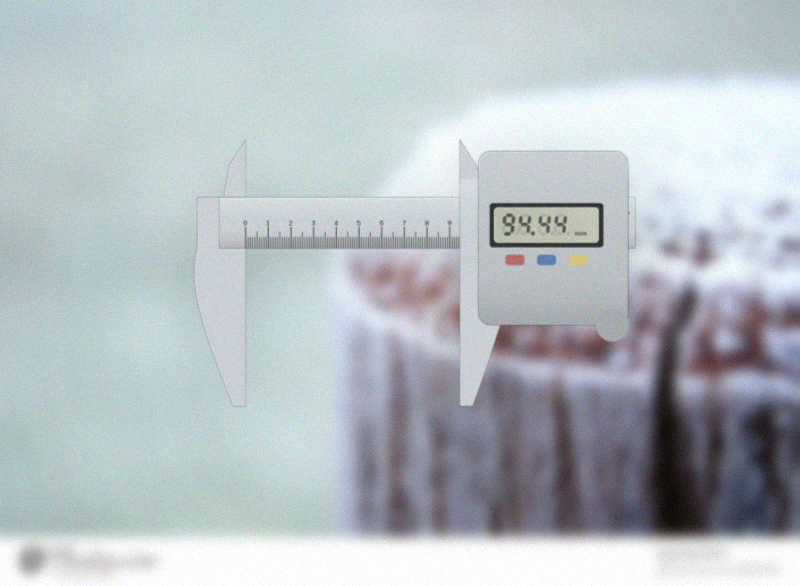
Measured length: 94.44,mm
